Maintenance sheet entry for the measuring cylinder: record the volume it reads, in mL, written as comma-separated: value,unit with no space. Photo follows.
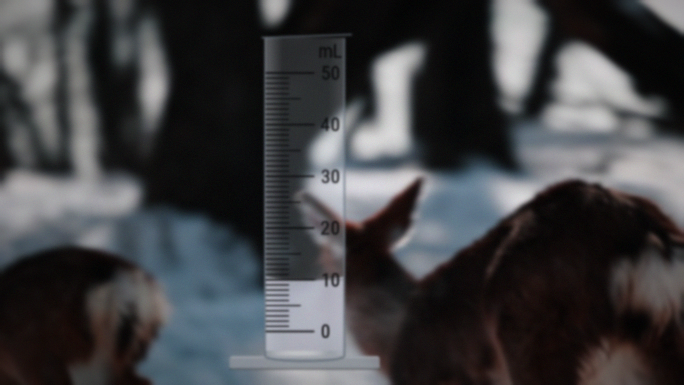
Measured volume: 10,mL
